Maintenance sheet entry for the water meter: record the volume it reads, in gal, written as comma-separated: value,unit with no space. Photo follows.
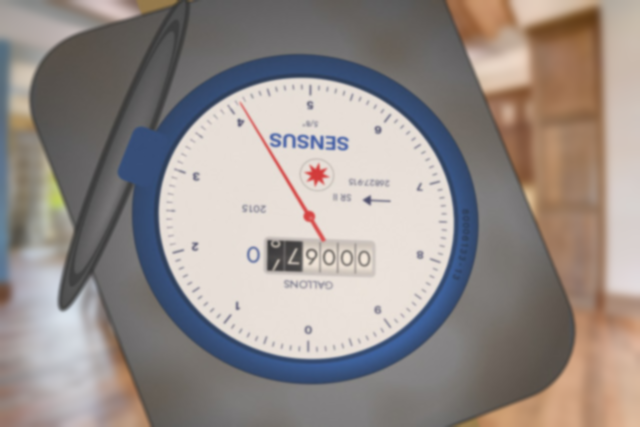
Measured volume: 6774.1,gal
